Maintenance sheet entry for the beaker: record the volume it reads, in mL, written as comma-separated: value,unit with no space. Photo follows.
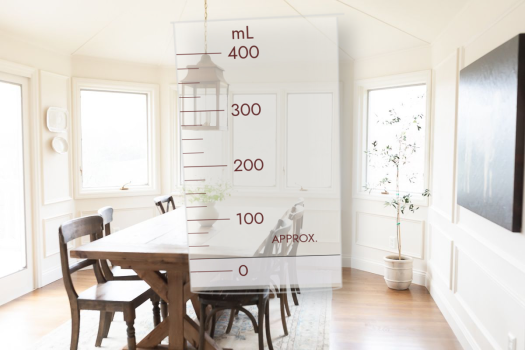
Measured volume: 25,mL
